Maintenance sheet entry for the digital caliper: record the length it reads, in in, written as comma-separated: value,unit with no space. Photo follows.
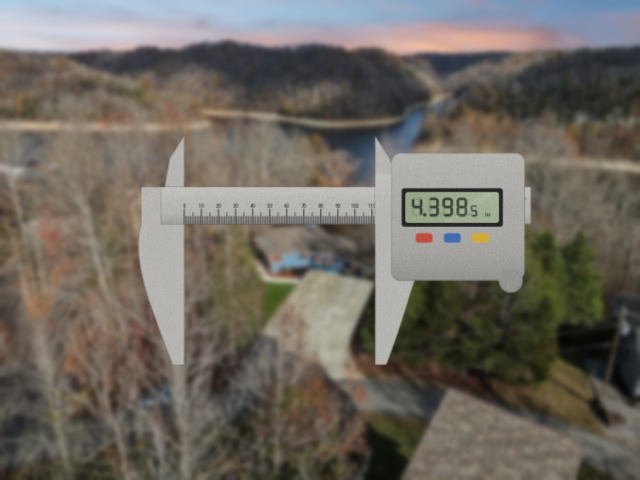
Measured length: 4.3985,in
